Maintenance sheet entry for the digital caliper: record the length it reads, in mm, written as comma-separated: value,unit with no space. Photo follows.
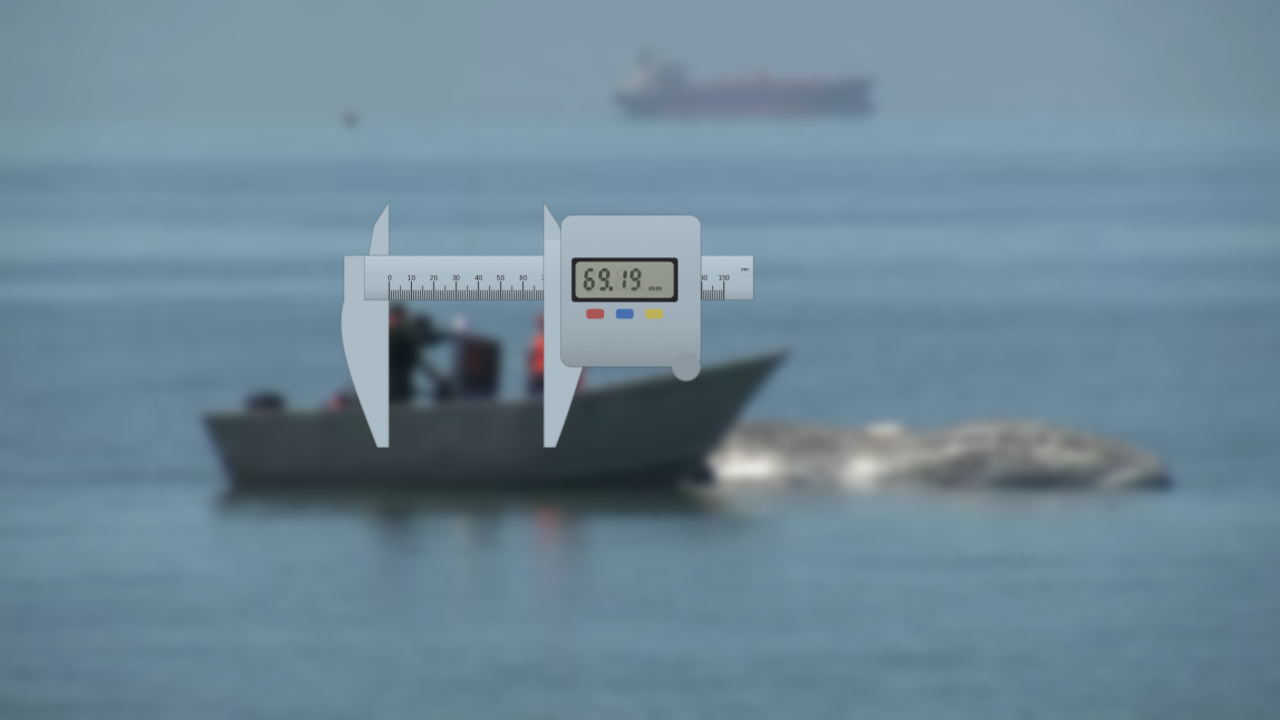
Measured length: 69.19,mm
